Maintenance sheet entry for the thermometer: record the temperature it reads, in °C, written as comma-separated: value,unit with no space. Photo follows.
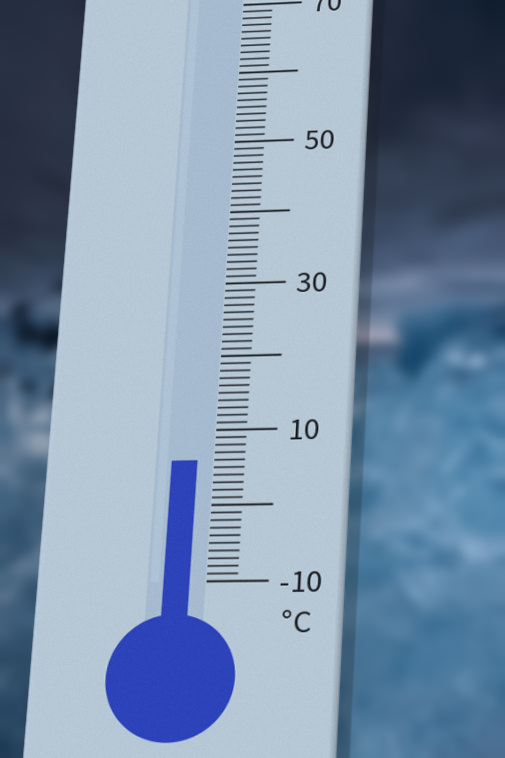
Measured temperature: 6,°C
